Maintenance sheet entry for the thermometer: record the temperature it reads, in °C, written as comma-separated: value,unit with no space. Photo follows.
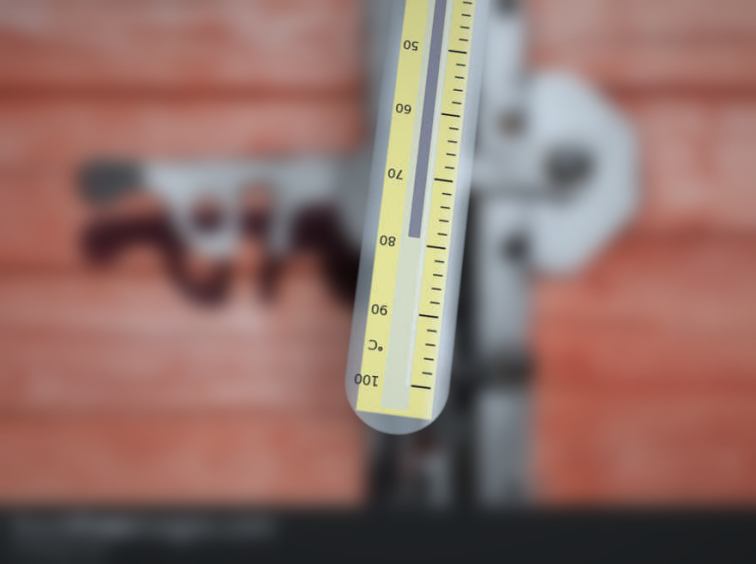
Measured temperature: 79,°C
